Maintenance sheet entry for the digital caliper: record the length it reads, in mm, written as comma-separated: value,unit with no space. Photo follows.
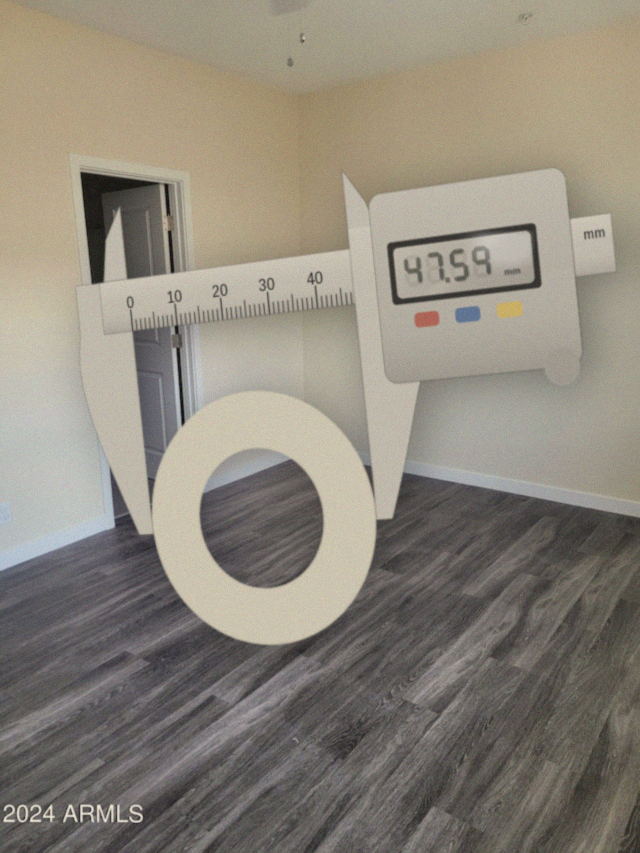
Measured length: 47.59,mm
